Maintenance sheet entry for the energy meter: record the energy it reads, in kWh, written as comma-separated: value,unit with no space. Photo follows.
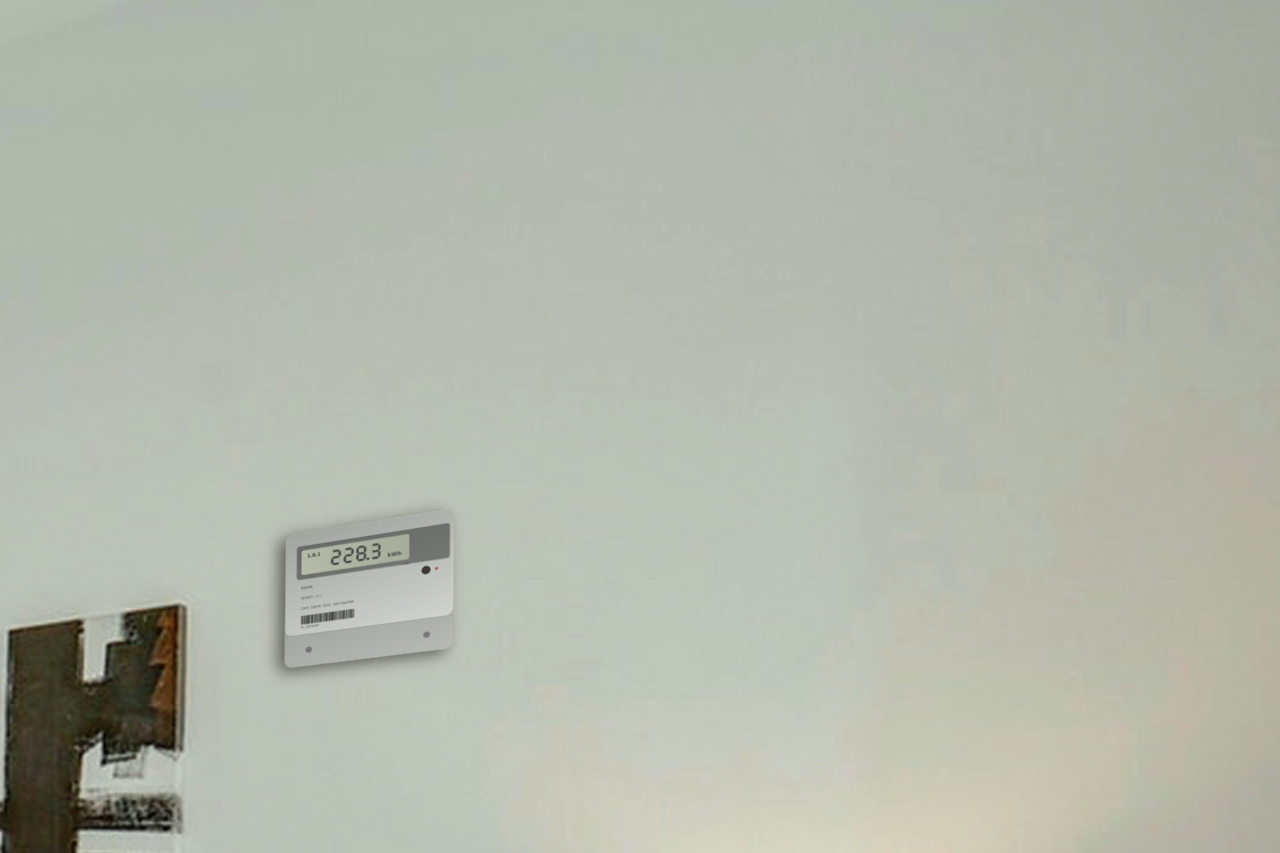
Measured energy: 228.3,kWh
